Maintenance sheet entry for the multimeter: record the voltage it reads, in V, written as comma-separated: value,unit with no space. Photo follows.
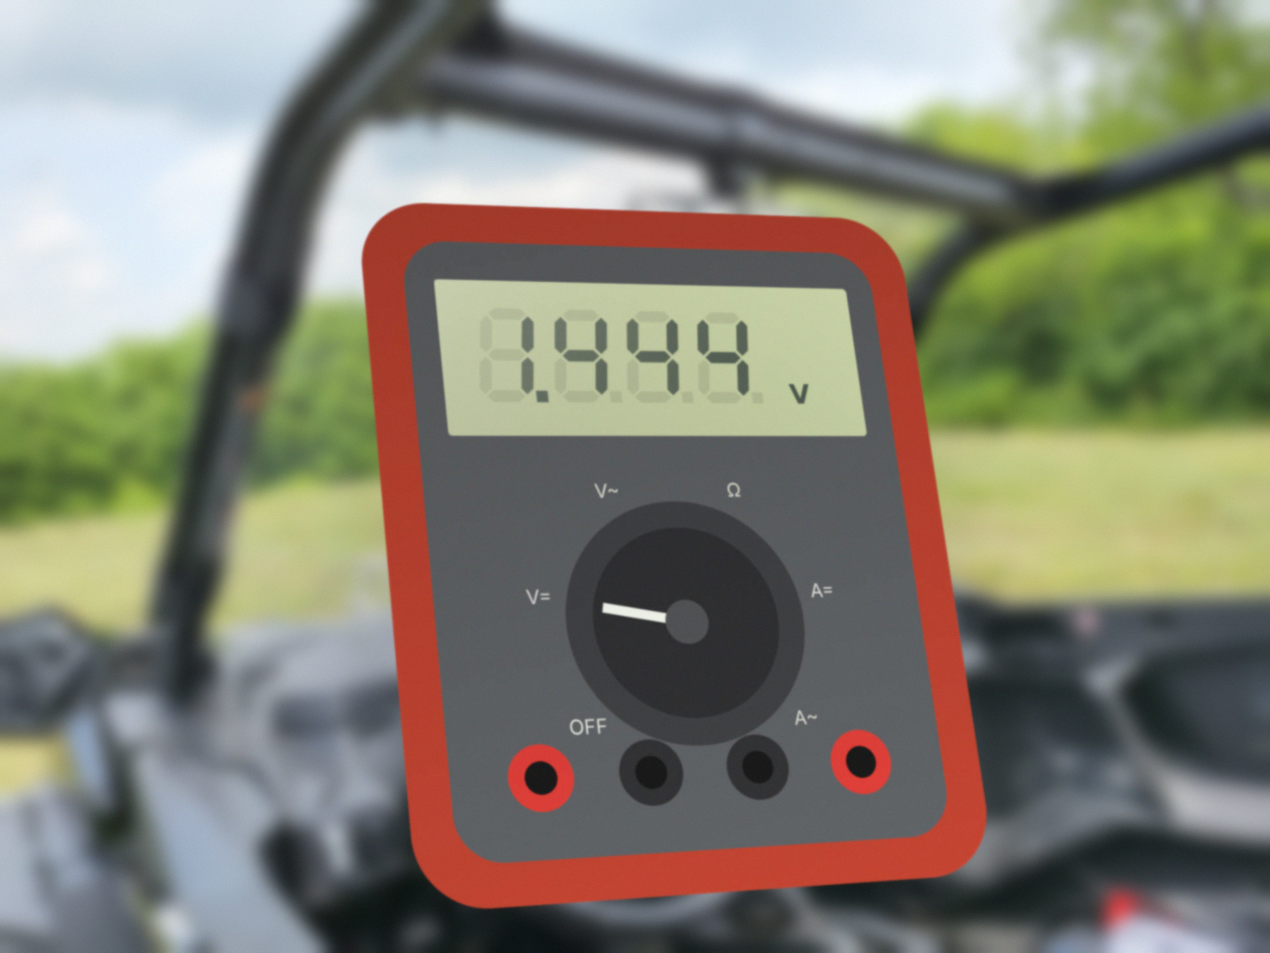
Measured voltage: 1.444,V
